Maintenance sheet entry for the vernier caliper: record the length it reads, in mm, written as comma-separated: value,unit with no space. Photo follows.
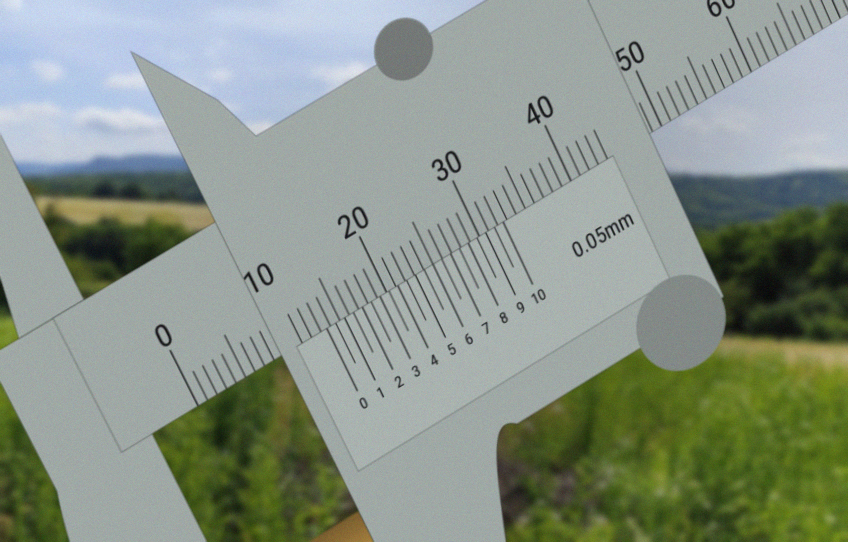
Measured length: 13.6,mm
